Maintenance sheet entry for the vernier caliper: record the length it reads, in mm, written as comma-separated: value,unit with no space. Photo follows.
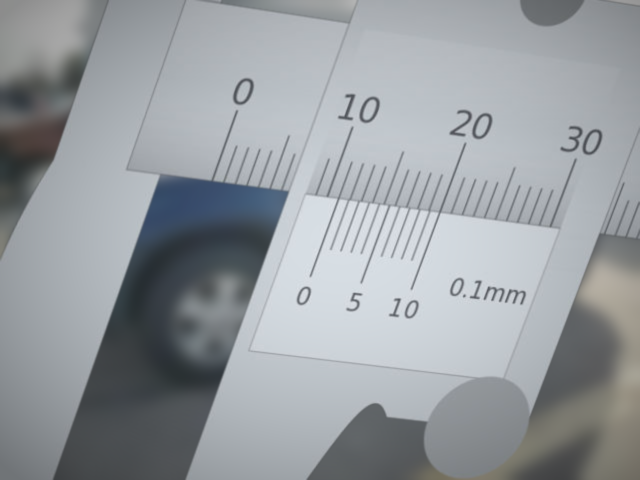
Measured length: 11.0,mm
